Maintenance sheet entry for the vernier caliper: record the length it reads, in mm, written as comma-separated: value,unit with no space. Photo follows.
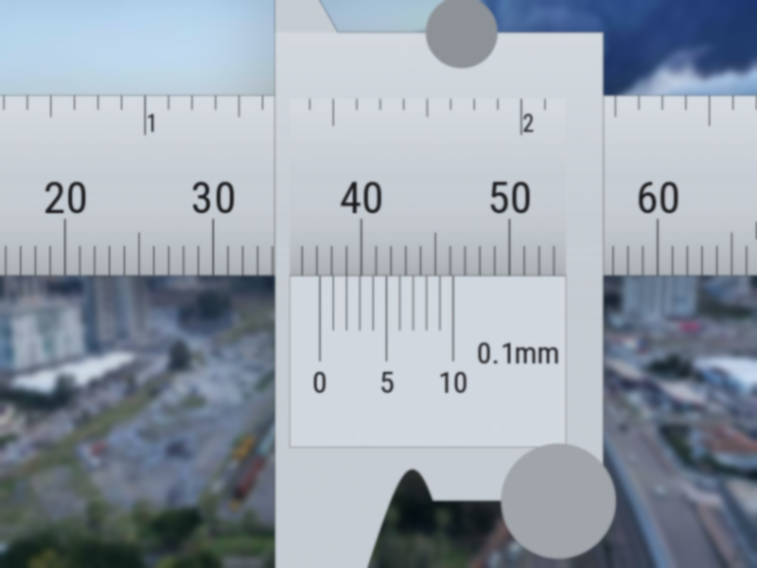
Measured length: 37.2,mm
